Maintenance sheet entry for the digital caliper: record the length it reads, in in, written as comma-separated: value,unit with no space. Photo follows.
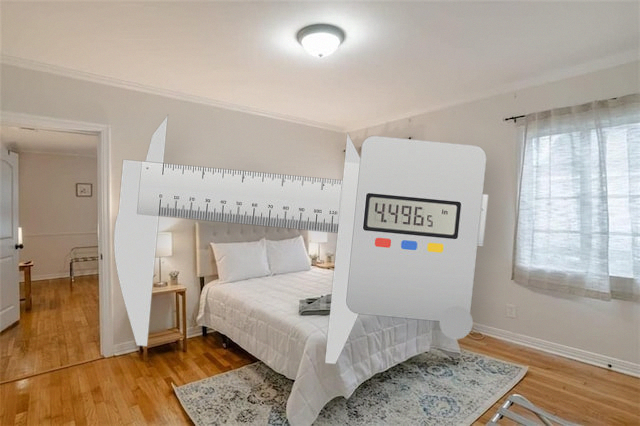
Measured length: 4.4965,in
